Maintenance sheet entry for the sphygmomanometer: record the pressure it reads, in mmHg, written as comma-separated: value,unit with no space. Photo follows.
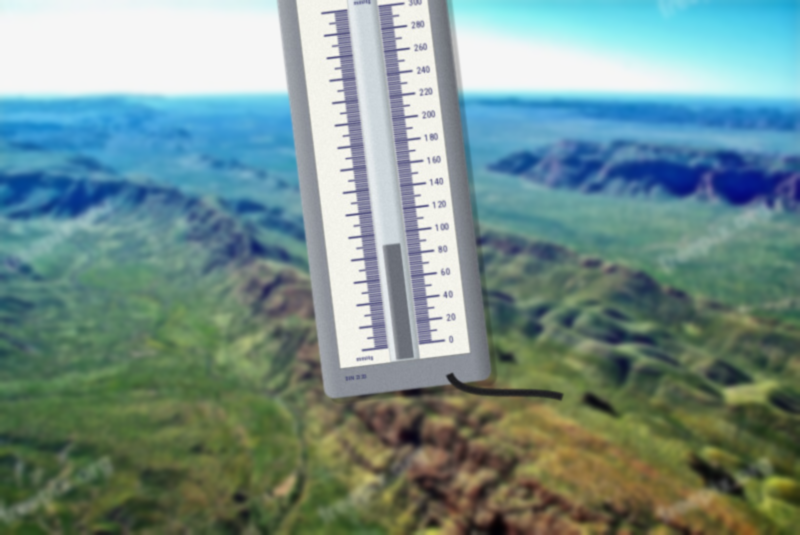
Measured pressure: 90,mmHg
